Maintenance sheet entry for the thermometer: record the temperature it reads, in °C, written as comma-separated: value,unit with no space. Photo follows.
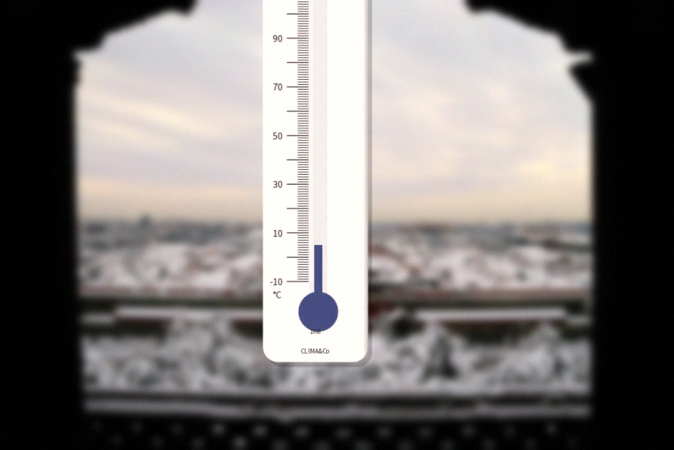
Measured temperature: 5,°C
